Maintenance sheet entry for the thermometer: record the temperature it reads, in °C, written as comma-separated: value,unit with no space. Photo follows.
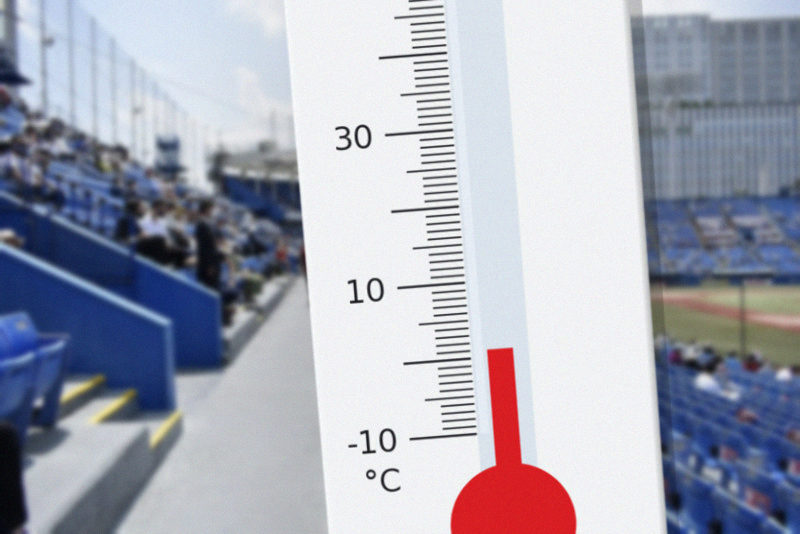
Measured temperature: 1,°C
